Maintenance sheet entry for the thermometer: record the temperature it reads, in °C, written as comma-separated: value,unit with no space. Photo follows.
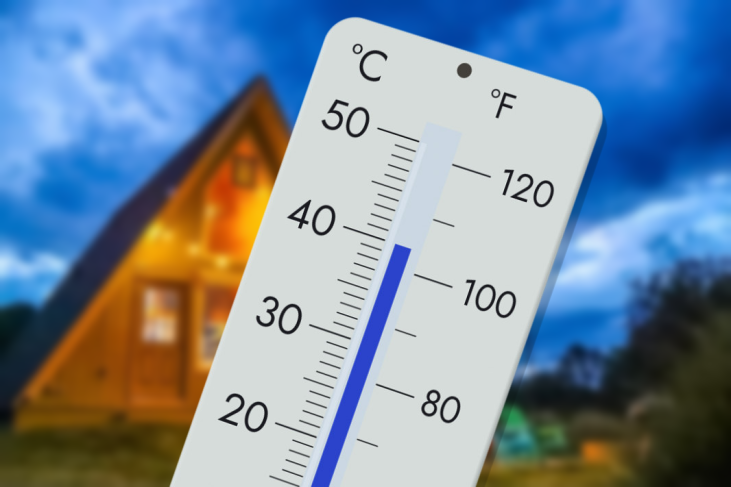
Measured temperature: 40,°C
